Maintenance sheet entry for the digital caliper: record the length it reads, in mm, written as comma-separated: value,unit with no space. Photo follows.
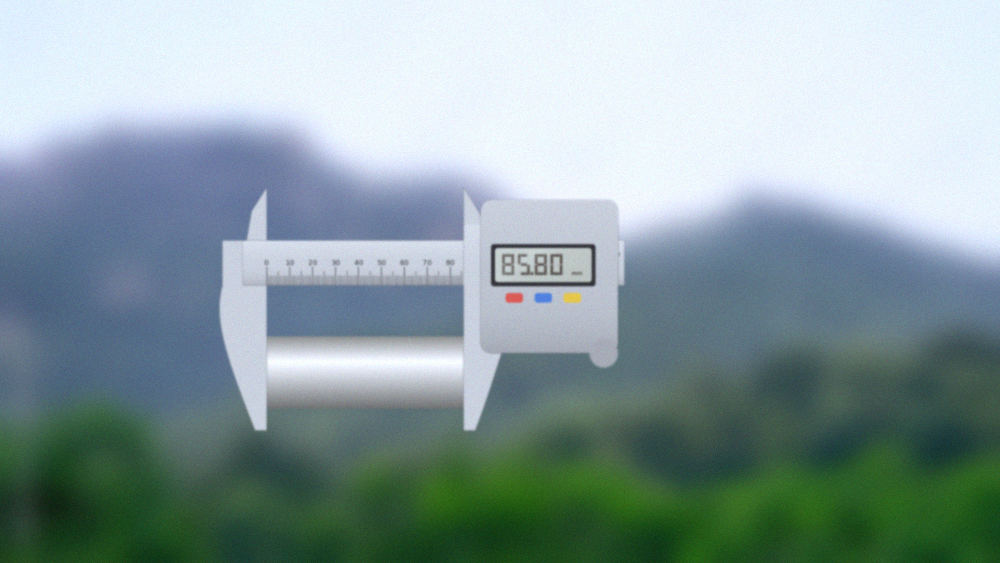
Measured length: 85.80,mm
